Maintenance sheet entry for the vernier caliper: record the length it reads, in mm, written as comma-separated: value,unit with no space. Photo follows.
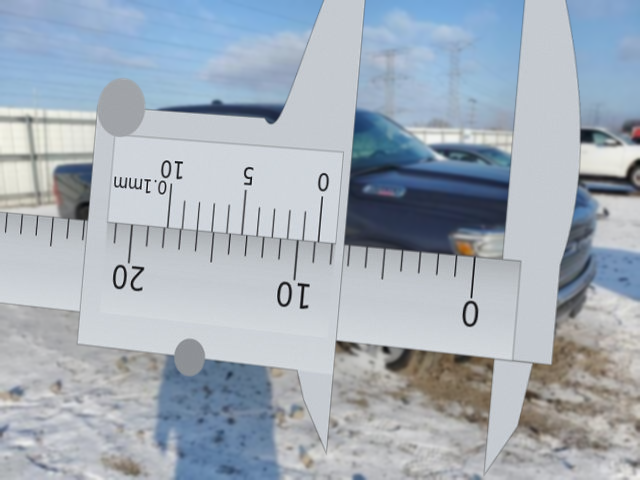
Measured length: 8.8,mm
